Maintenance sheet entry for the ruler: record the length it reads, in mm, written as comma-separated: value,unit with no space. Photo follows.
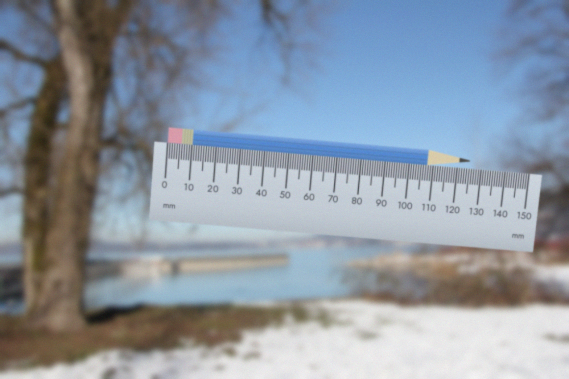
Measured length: 125,mm
